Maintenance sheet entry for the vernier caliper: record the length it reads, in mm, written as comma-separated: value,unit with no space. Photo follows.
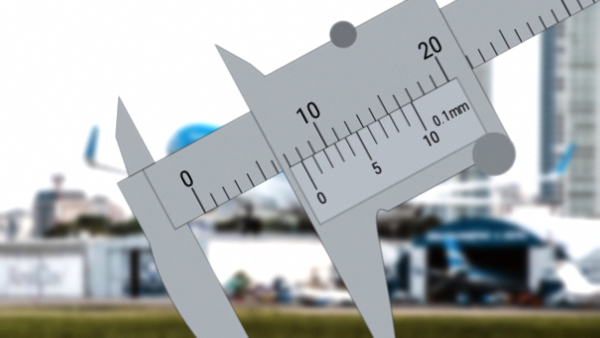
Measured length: 7.9,mm
